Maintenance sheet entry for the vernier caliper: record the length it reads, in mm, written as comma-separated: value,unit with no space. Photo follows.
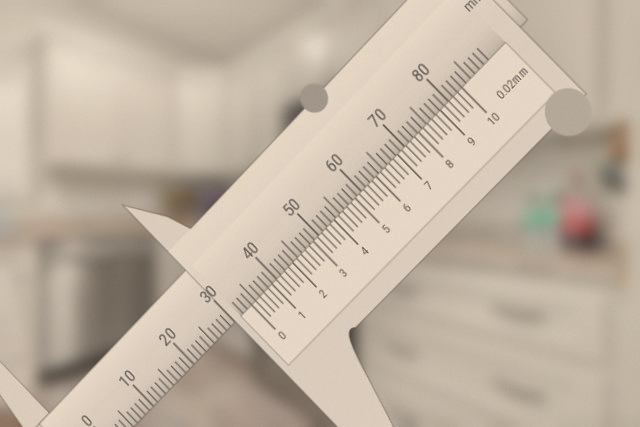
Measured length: 34.0,mm
